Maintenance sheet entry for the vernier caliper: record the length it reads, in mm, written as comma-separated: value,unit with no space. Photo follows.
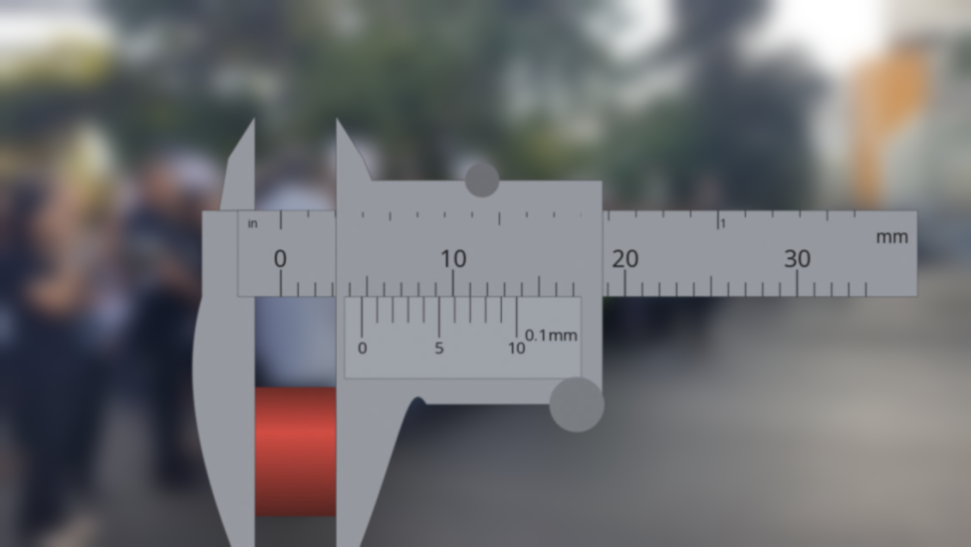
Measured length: 4.7,mm
